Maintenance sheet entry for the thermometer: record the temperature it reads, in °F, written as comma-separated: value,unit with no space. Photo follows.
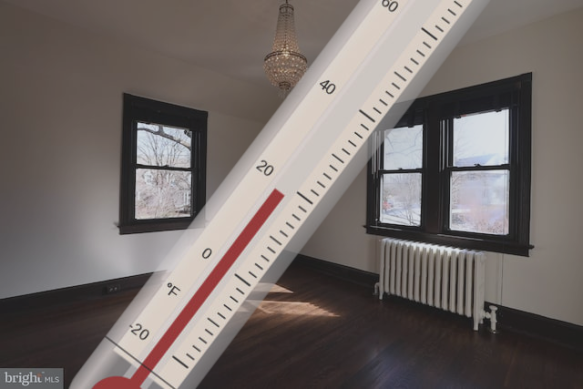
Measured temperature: 18,°F
